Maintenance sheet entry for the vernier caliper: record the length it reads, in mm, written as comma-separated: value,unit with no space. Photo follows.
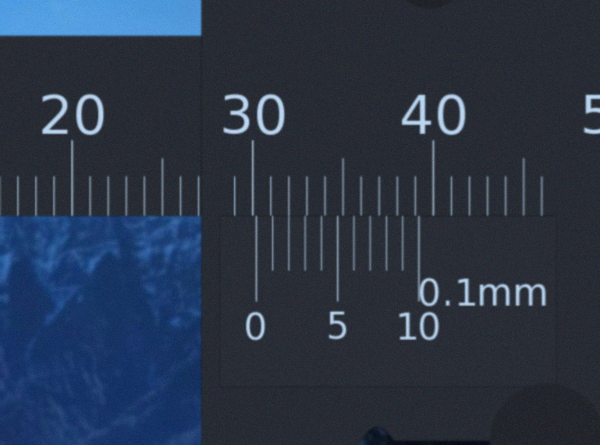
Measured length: 30.2,mm
